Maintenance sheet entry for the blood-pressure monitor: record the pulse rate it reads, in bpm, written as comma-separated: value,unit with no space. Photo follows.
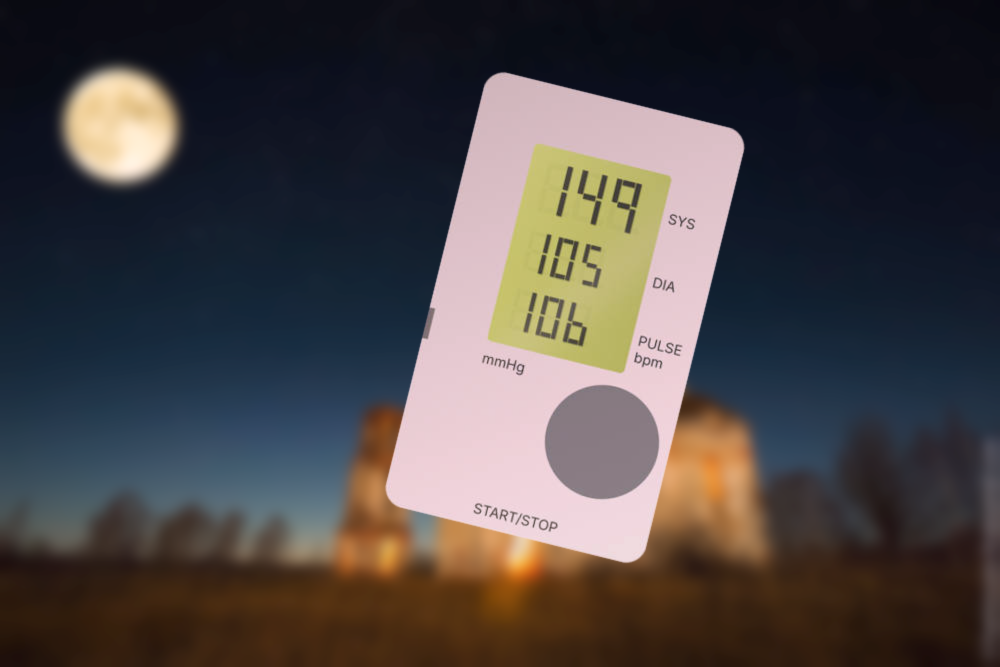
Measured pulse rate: 106,bpm
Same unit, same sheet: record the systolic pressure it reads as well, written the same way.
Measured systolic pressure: 149,mmHg
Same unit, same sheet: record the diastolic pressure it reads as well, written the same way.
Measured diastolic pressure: 105,mmHg
